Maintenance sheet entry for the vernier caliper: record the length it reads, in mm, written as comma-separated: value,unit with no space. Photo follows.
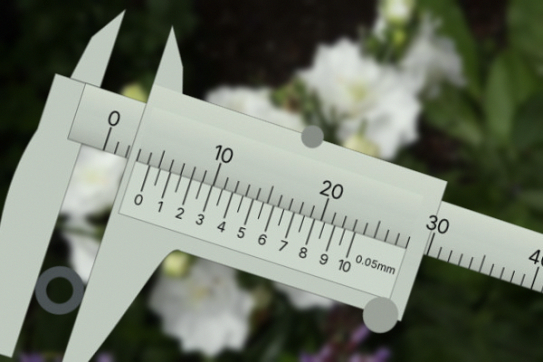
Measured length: 4.2,mm
